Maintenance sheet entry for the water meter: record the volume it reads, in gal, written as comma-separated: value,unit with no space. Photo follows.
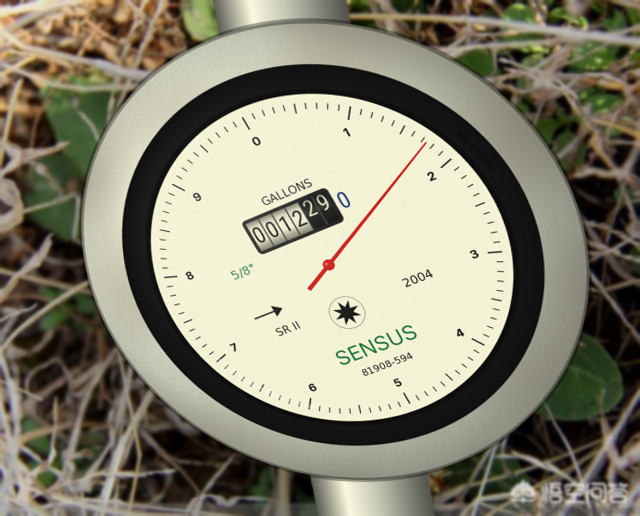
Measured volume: 12291.7,gal
